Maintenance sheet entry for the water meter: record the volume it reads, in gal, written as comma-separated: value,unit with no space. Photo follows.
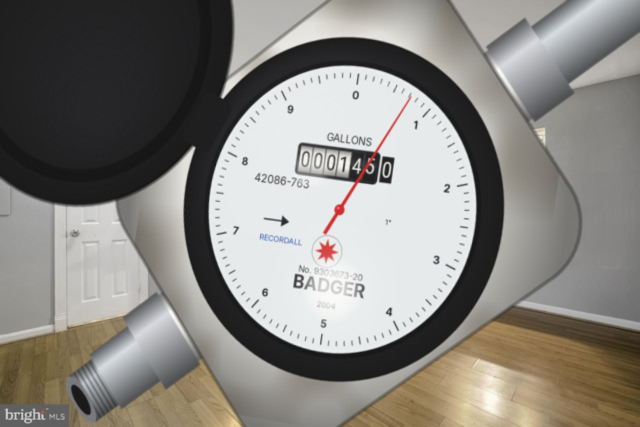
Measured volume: 1450.7,gal
